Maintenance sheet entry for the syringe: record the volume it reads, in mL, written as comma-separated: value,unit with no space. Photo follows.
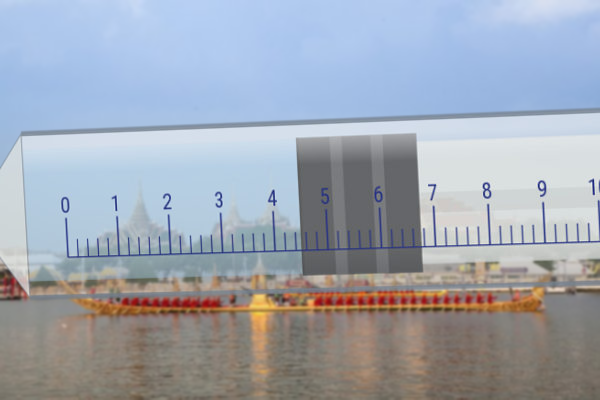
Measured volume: 4.5,mL
